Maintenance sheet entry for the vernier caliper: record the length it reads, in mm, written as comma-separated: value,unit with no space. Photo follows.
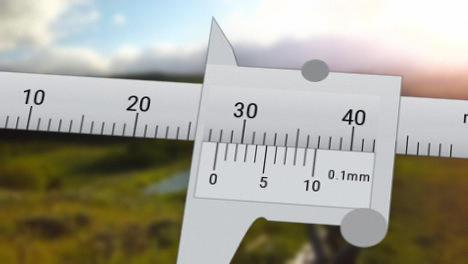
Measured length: 27.8,mm
